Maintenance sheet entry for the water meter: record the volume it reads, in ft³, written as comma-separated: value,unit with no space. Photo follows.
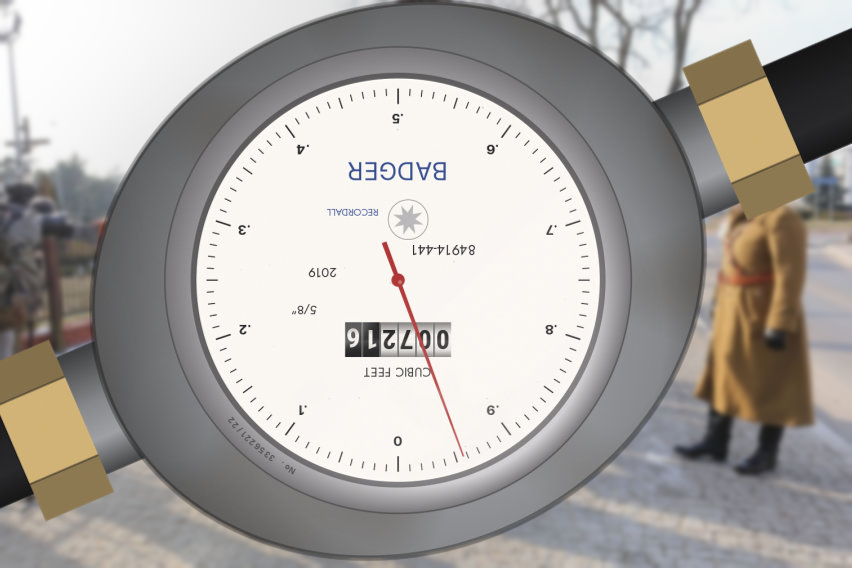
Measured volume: 7215.94,ft³
